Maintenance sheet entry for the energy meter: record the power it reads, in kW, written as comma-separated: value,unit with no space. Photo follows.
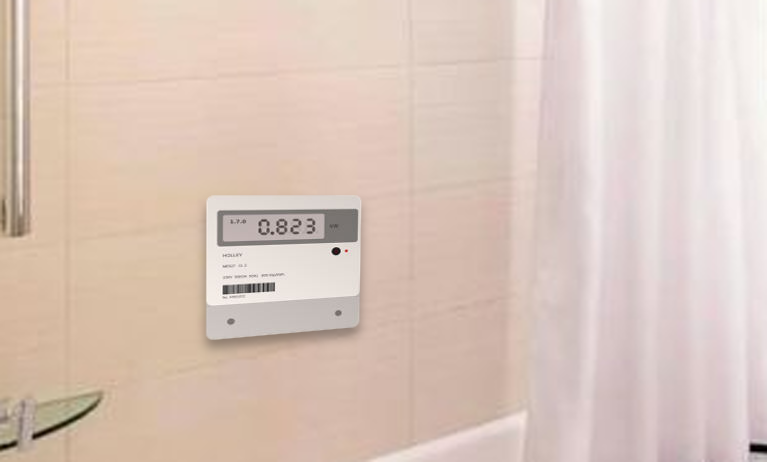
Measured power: 0.823,kW
